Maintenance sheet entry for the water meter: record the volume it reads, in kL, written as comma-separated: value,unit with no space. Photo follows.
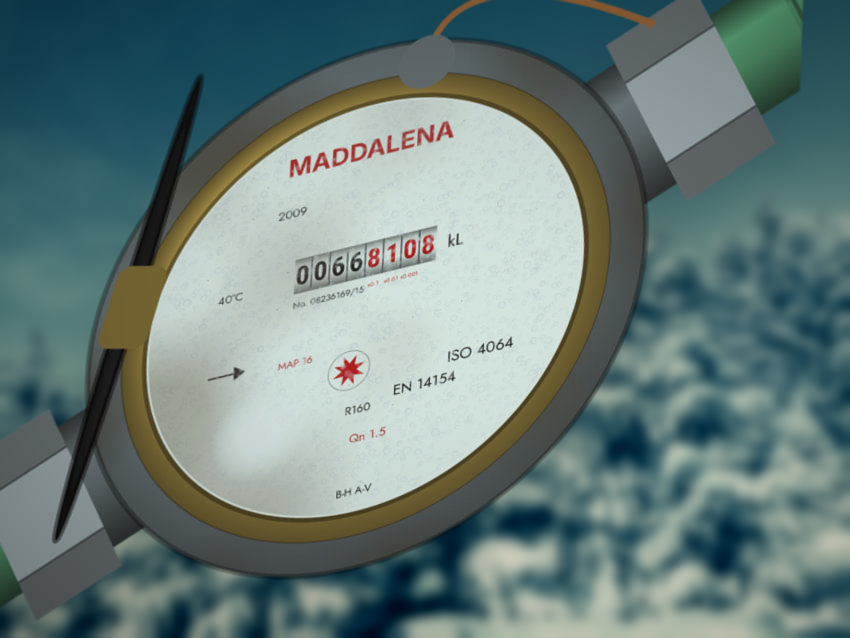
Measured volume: 66.8108,kL
